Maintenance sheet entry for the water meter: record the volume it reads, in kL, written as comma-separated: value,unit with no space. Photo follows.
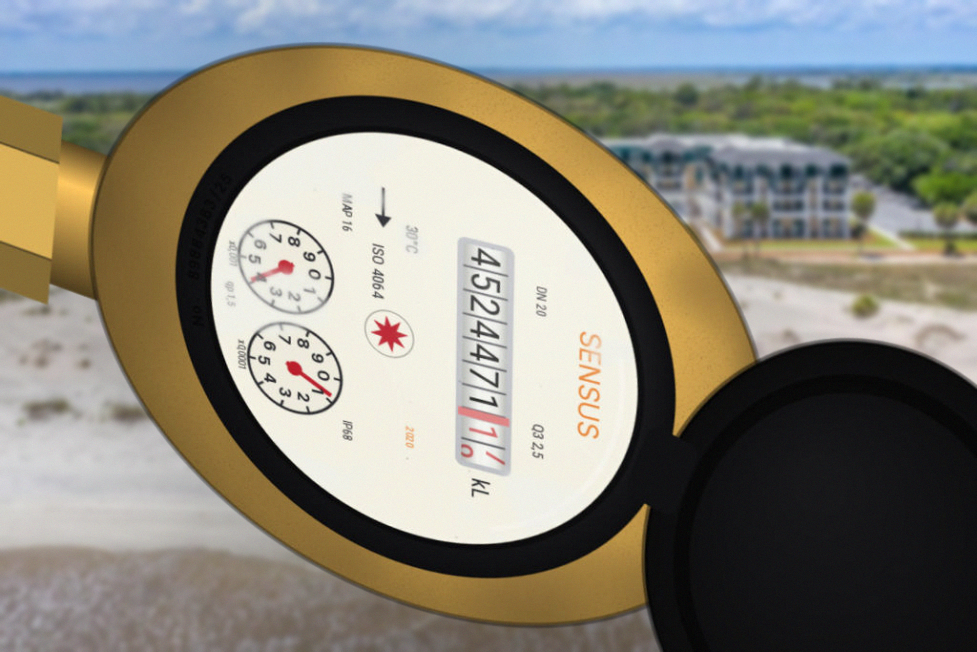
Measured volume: 4524471.1740,kL
